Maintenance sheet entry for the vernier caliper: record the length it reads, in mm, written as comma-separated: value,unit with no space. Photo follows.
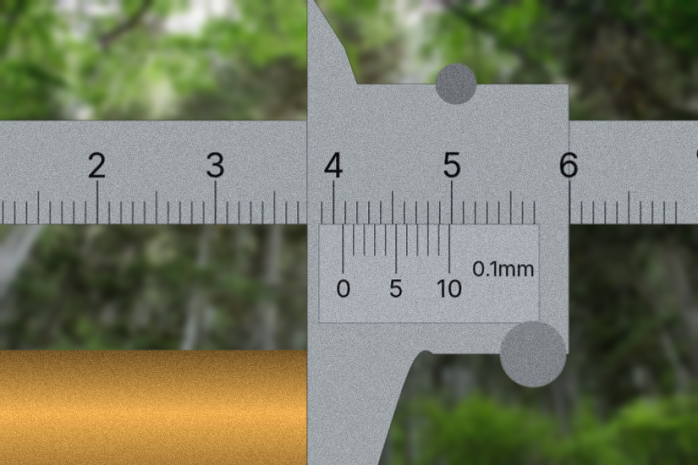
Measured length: 40.8,mm
